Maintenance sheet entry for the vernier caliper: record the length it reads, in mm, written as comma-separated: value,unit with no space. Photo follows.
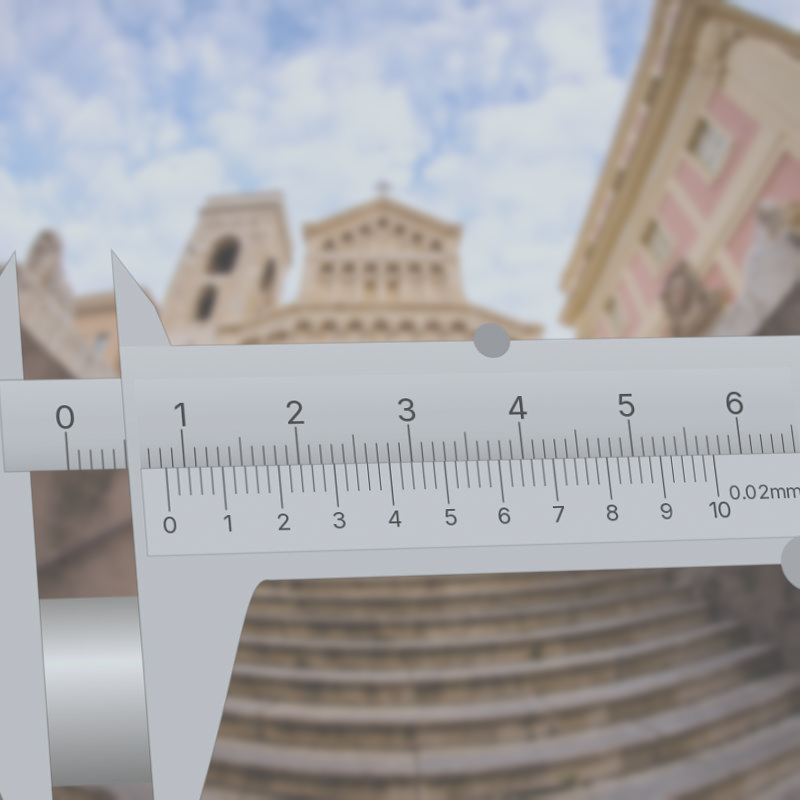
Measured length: 8.4,mm
